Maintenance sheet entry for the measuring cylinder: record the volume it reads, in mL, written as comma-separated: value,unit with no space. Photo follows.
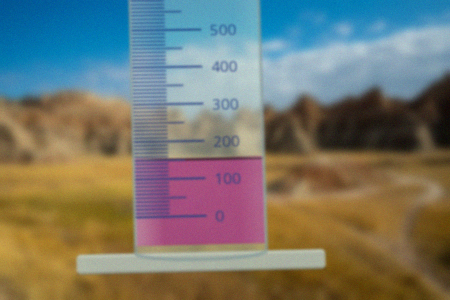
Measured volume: 150,mL
